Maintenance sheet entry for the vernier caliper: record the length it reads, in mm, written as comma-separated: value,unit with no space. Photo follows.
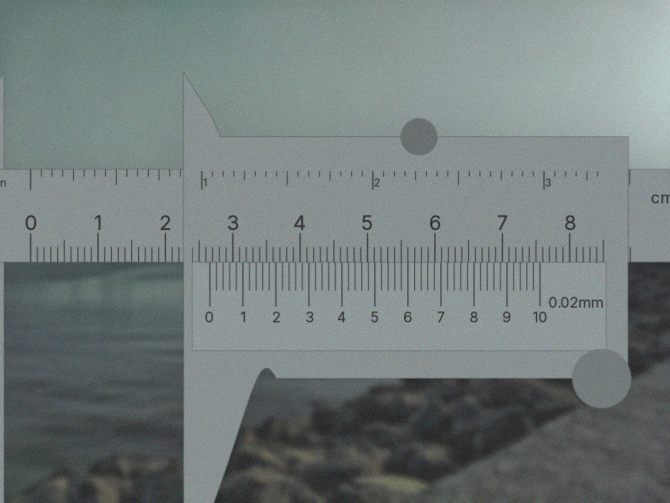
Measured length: 26.6,mm
